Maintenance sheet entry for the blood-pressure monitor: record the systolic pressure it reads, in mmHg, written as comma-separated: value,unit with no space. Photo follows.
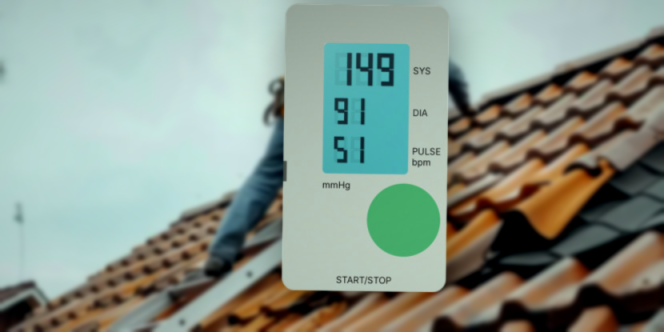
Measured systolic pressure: 149,mmHg
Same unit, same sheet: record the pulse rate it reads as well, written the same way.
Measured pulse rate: 51,bpm
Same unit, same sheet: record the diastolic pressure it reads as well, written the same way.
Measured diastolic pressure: 91,mmHg
